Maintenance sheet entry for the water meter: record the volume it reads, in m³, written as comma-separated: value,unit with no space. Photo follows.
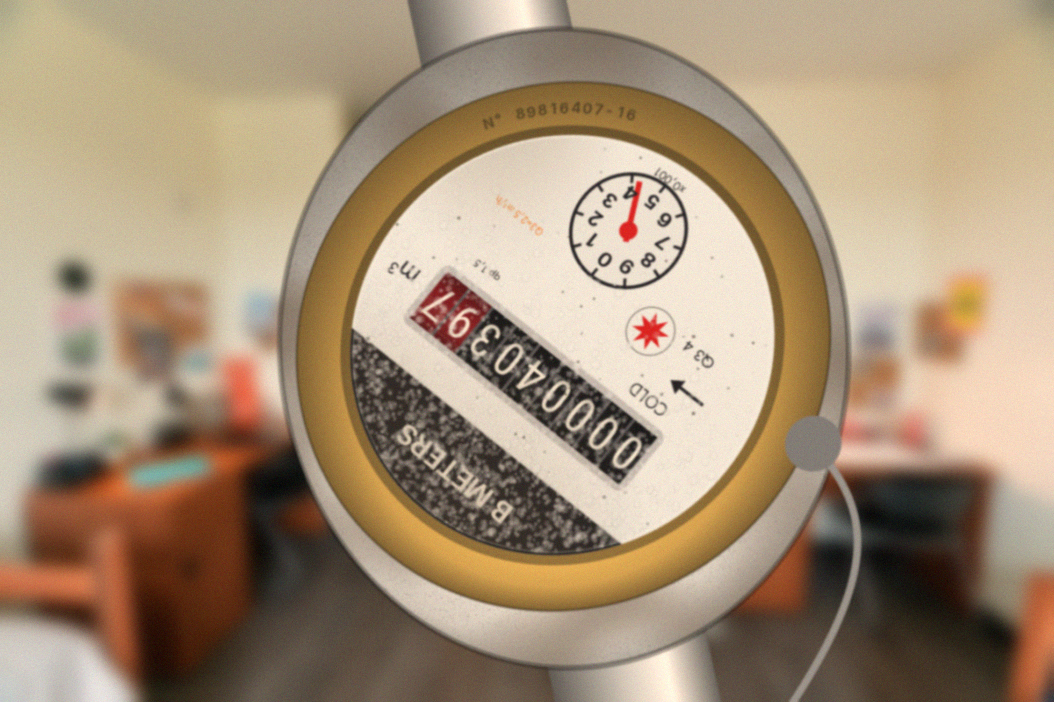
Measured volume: 403.974,m³
